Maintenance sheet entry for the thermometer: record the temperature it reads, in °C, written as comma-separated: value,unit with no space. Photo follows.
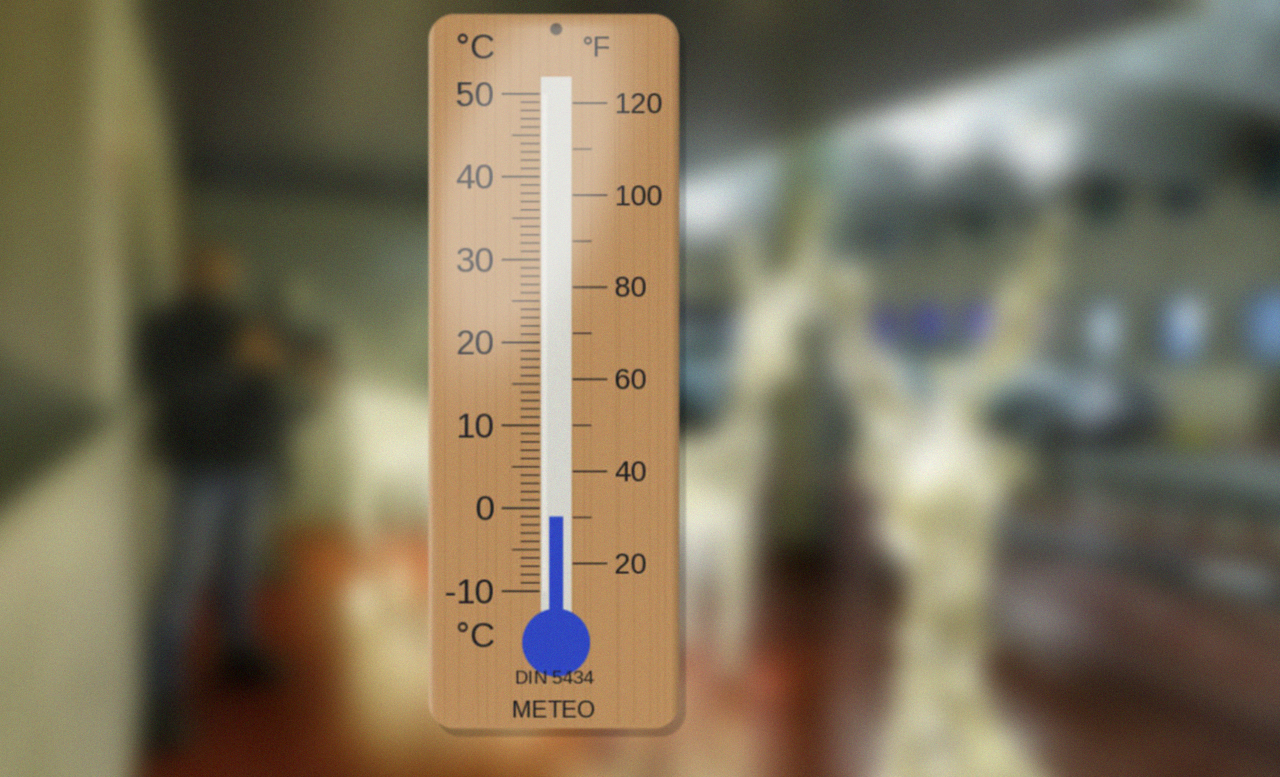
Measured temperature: -1,°C
